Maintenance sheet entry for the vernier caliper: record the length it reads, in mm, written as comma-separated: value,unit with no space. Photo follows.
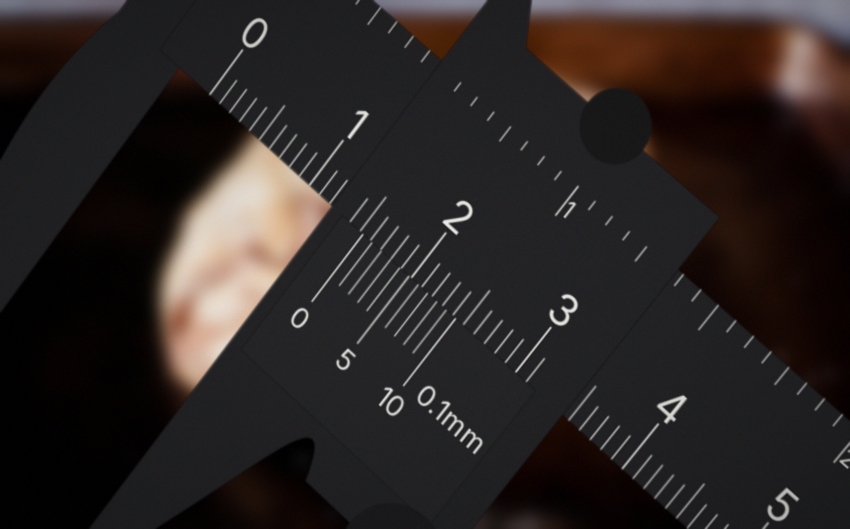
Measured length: 15.3,mm
